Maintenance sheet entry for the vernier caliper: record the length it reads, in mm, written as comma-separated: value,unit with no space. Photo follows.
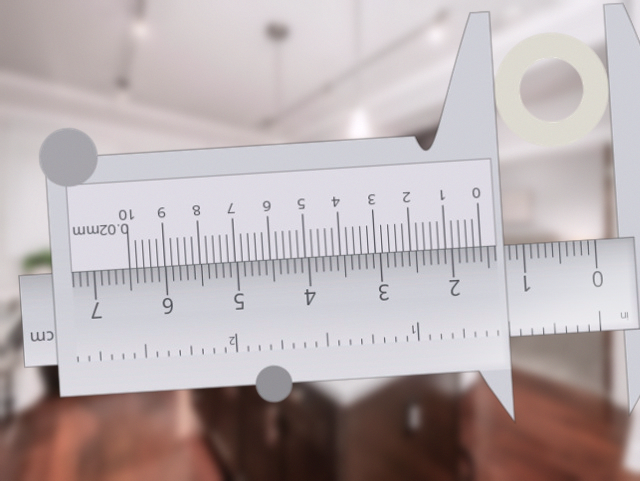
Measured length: 16.0,mm
